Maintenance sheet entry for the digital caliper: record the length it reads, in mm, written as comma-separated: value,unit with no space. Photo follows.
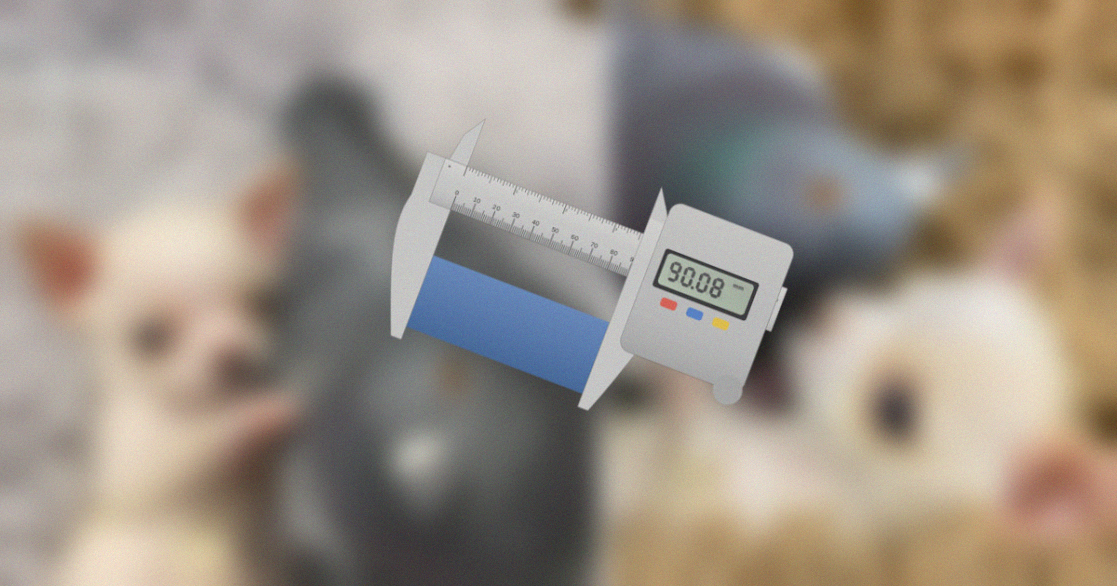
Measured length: 90.08,mm
